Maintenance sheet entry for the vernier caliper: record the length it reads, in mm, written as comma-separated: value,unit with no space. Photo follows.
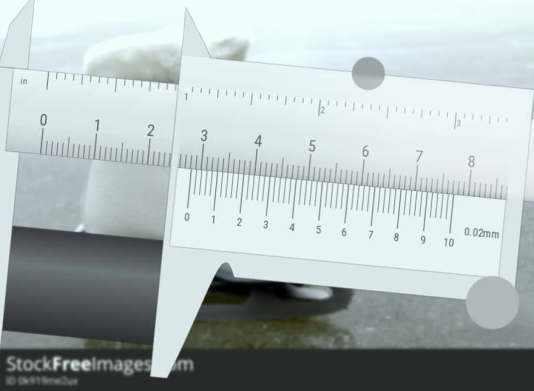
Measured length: 28.2,mm
